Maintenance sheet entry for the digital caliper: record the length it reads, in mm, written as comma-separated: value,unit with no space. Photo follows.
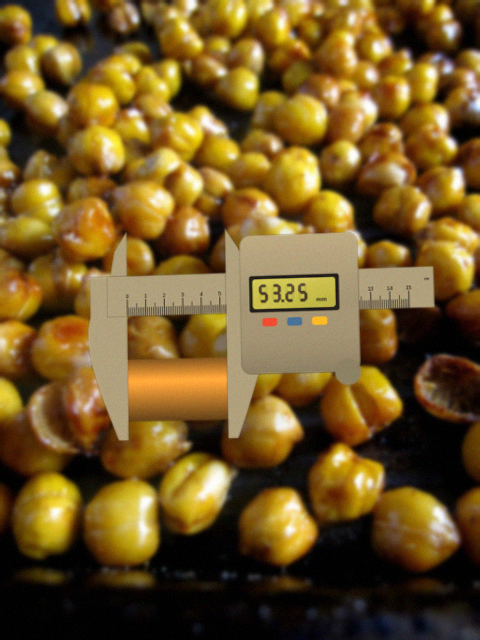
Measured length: 53.25,mm
